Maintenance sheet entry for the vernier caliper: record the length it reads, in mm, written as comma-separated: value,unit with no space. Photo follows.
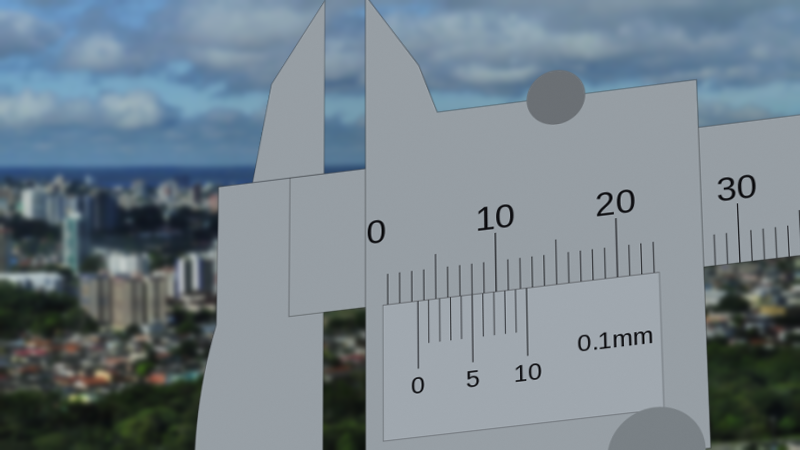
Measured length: 3.5,mm
